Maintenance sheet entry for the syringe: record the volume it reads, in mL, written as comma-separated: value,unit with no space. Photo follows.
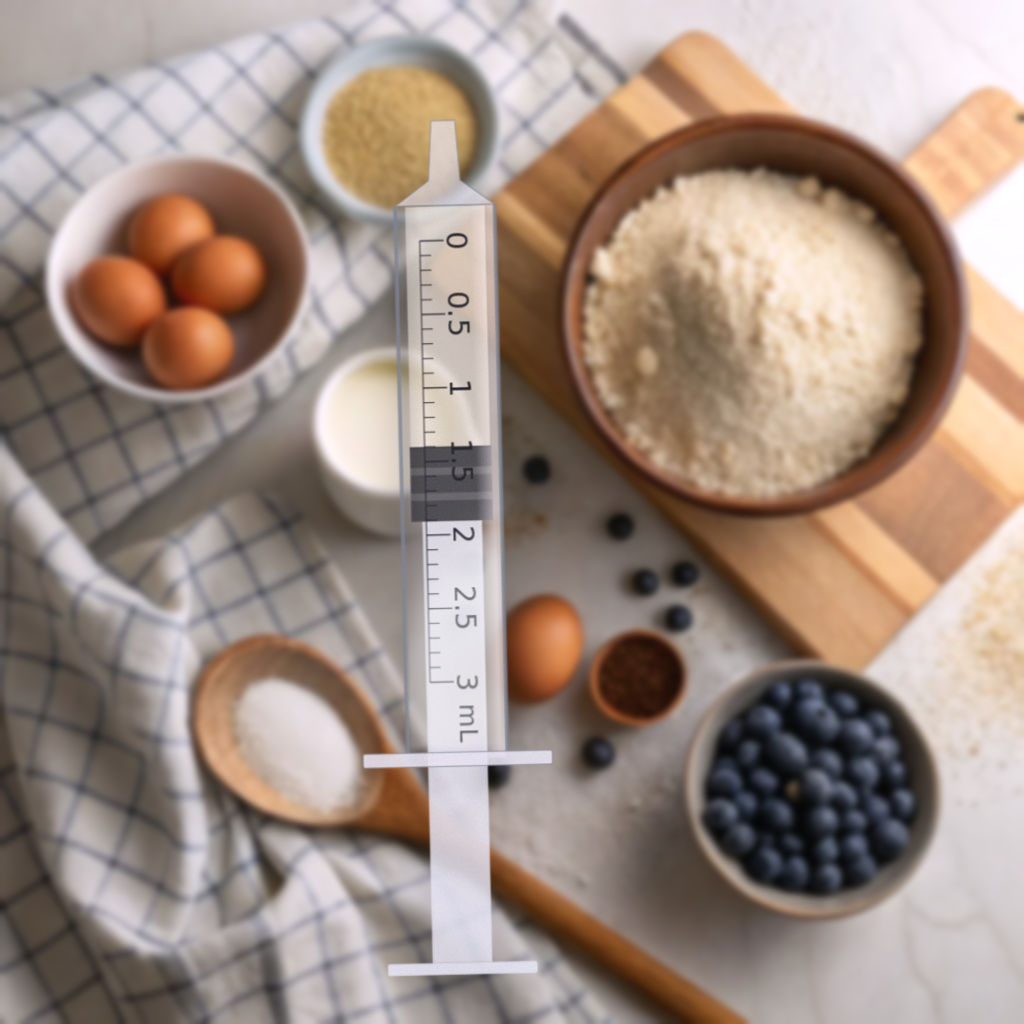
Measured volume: 1.4,mL
